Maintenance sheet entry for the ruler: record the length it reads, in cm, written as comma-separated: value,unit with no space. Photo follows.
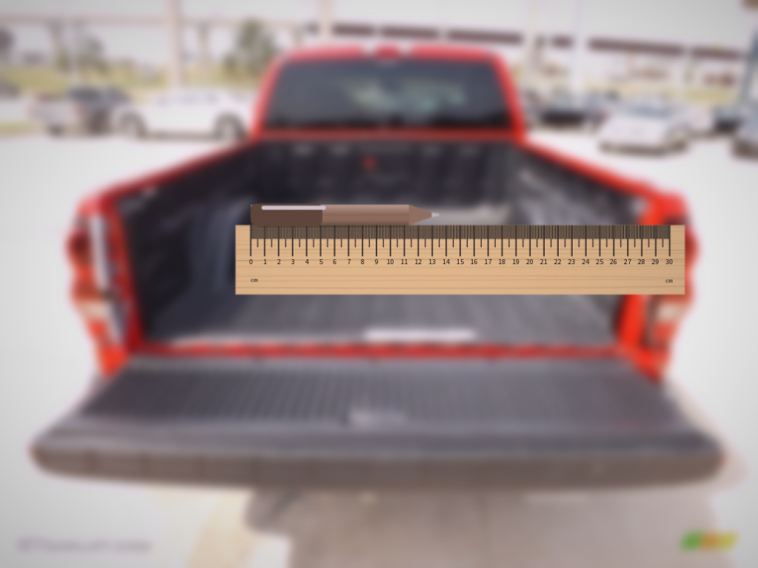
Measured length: 13.5,cm
